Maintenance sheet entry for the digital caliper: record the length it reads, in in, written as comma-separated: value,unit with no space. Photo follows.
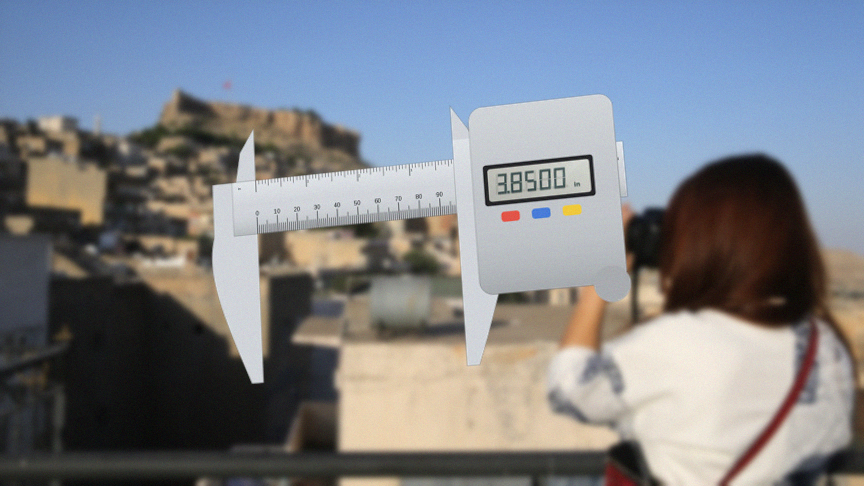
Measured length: 3.8500,in
